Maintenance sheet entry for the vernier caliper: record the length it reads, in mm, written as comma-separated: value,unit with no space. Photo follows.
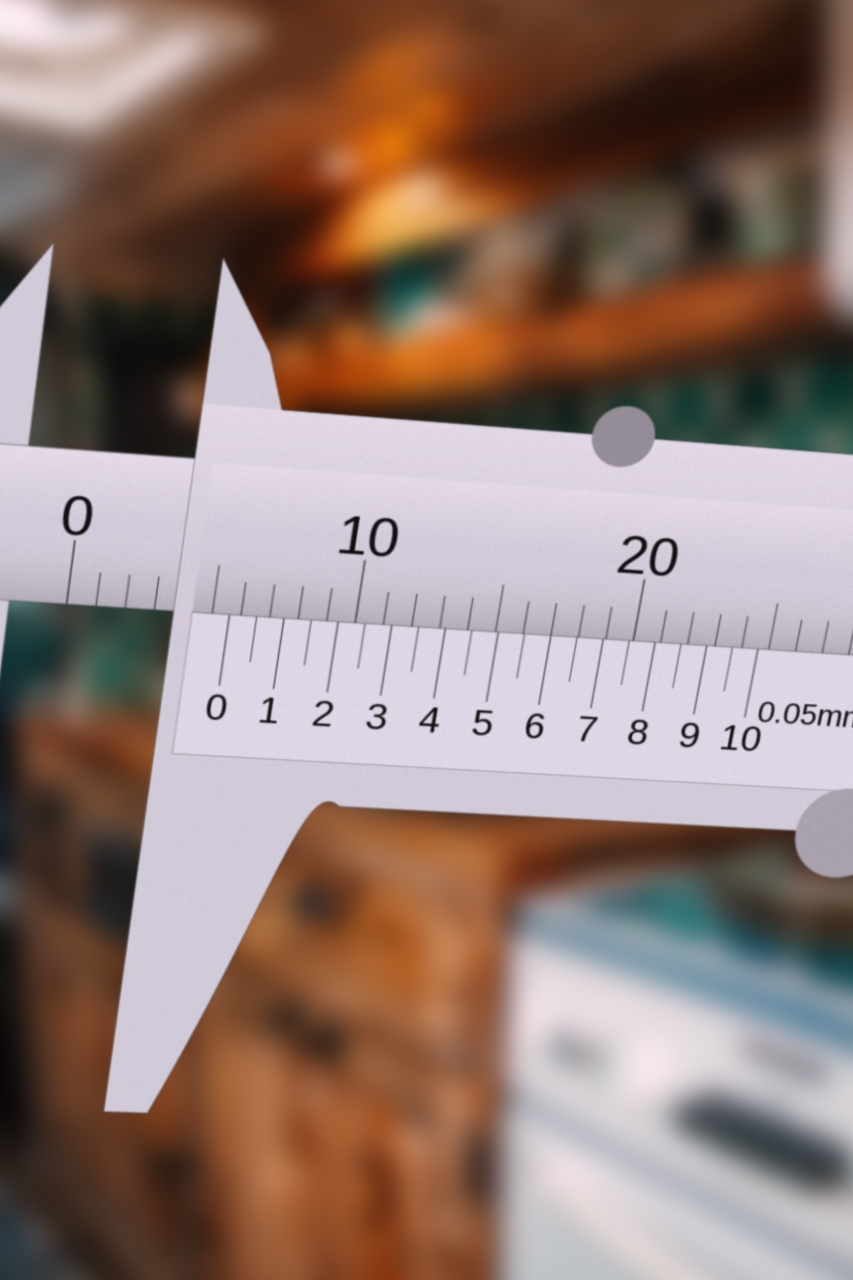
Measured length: 5.6,mm
